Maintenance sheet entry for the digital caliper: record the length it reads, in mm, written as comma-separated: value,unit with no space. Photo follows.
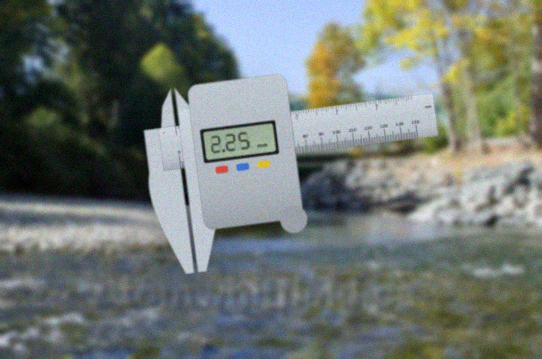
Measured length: 2.25,mm
